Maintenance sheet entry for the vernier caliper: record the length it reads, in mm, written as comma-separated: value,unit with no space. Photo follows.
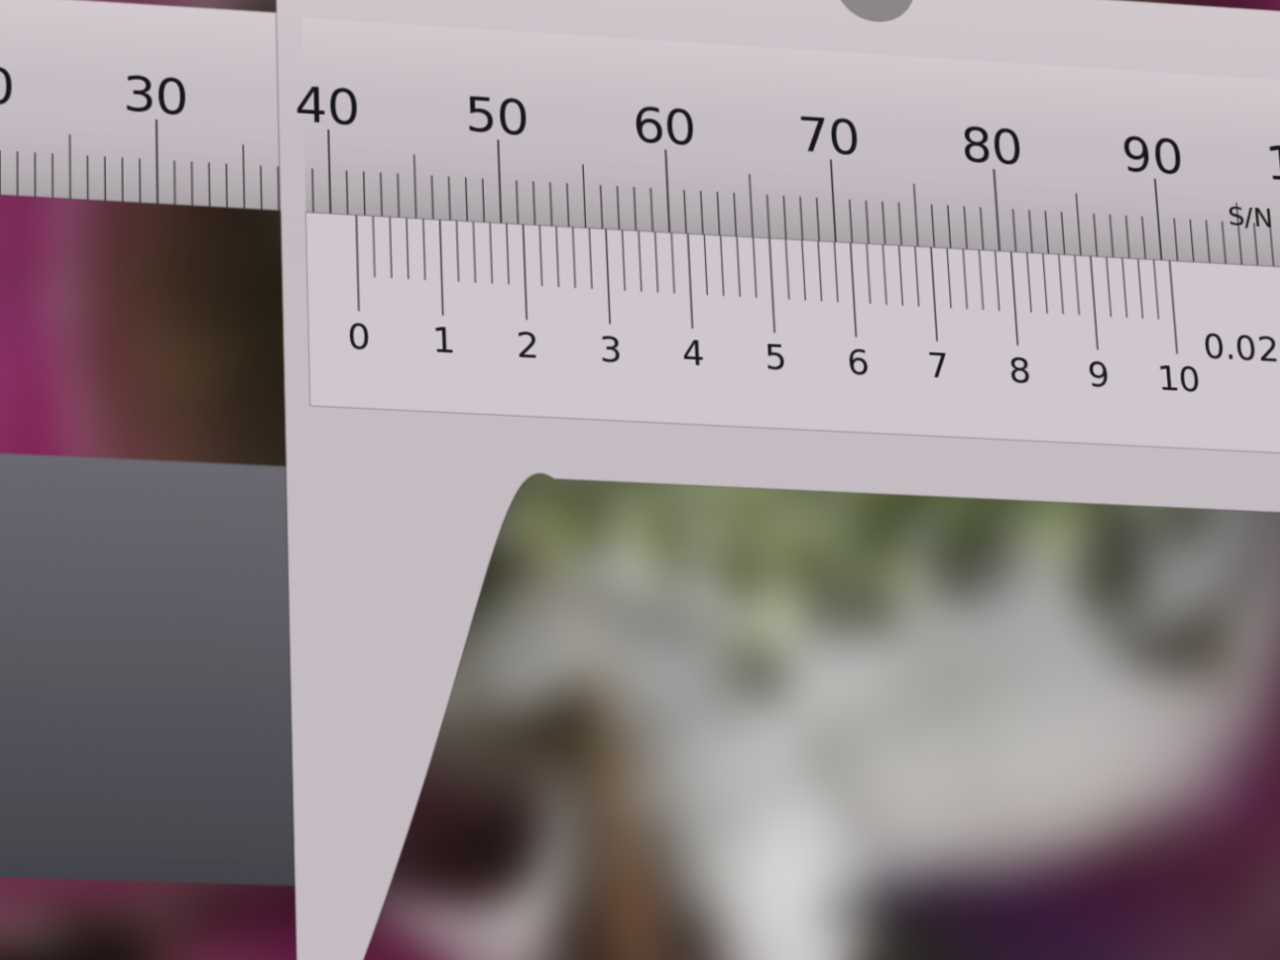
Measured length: 41.5,mm
